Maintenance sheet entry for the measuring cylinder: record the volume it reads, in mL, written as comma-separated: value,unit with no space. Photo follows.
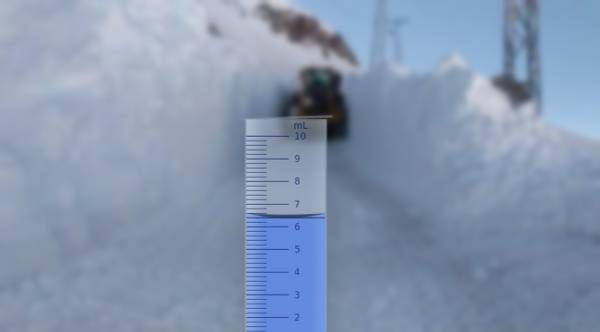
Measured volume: 6.4,mL
